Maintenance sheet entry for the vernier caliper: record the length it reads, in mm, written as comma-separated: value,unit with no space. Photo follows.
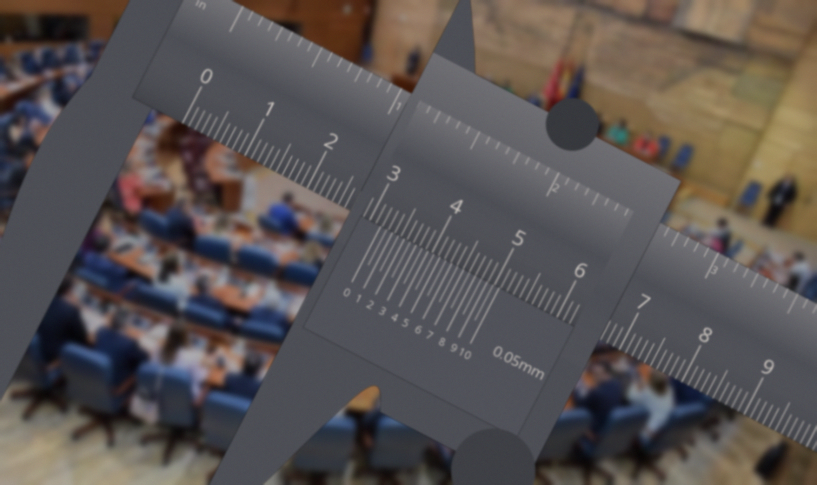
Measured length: 31.8,mm
